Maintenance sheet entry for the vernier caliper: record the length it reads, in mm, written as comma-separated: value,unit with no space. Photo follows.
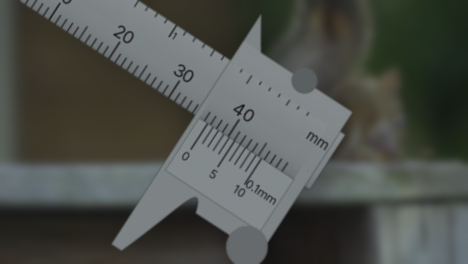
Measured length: 36.6,mm
